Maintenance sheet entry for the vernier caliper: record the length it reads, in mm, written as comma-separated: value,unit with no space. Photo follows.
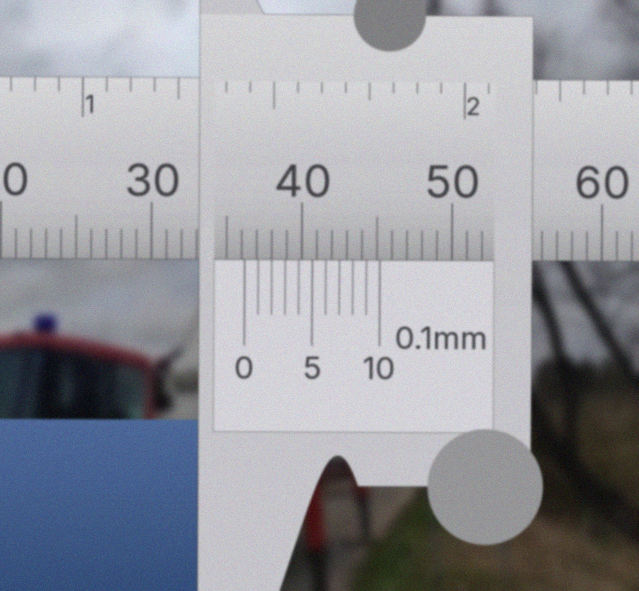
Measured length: 36.2,mm
